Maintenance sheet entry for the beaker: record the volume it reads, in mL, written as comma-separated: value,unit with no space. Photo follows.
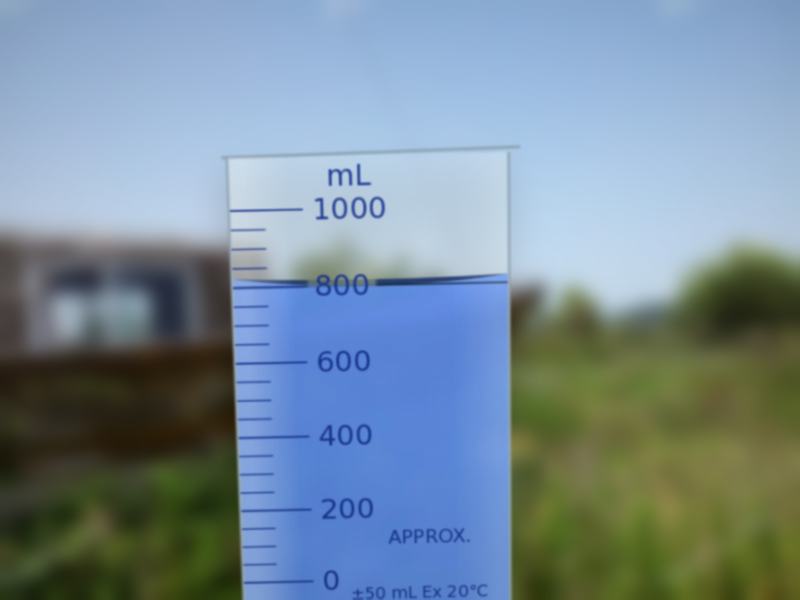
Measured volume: 800,mL
